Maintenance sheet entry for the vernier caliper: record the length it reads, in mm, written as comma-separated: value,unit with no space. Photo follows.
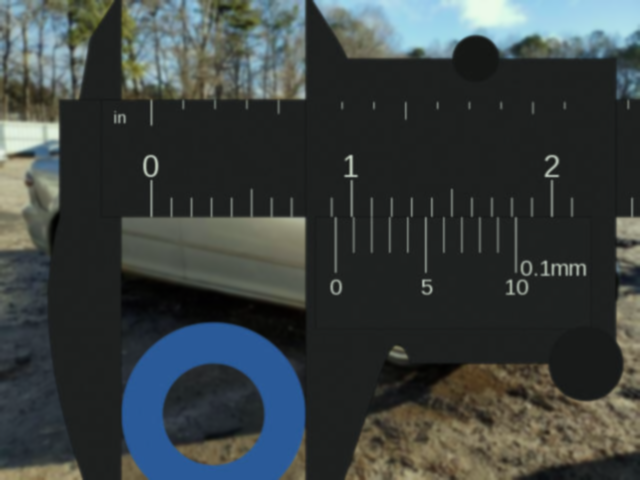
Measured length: 9.2,mm
